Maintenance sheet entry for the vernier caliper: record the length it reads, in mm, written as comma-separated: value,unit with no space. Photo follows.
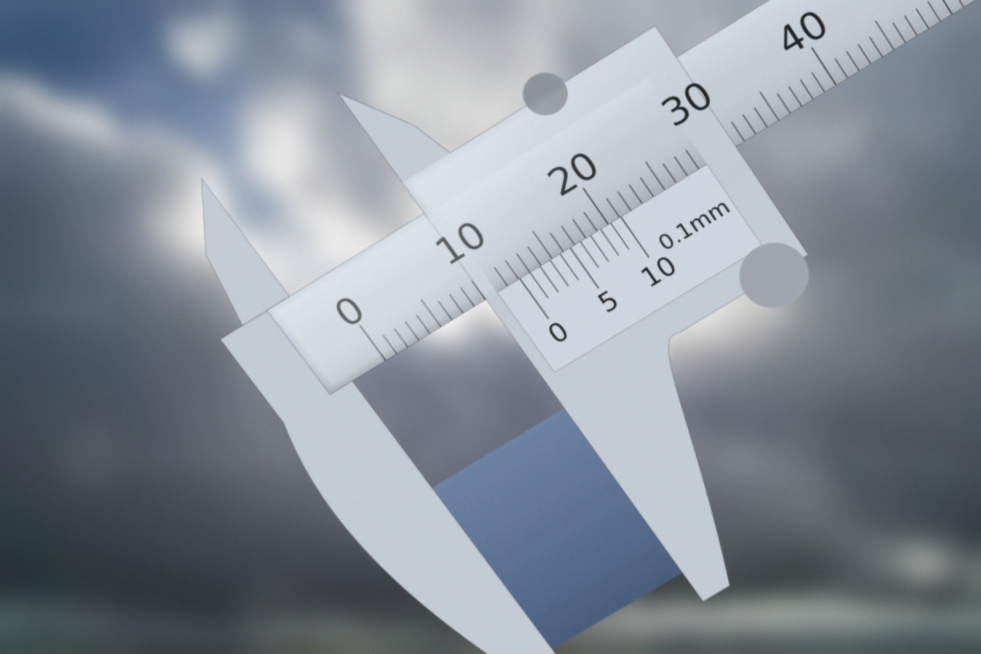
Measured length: 12.1,mm
